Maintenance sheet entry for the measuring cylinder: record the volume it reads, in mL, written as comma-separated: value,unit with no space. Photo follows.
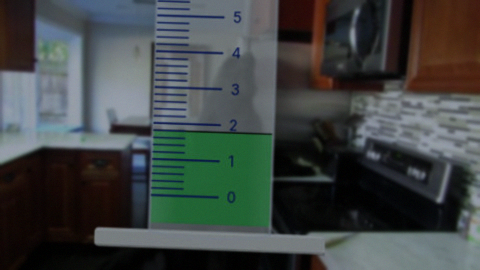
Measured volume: 1.8,mL
